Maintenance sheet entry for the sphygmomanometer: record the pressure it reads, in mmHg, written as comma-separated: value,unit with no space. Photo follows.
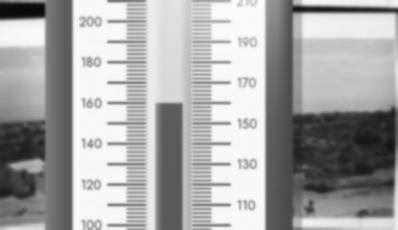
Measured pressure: 160,mmHg
